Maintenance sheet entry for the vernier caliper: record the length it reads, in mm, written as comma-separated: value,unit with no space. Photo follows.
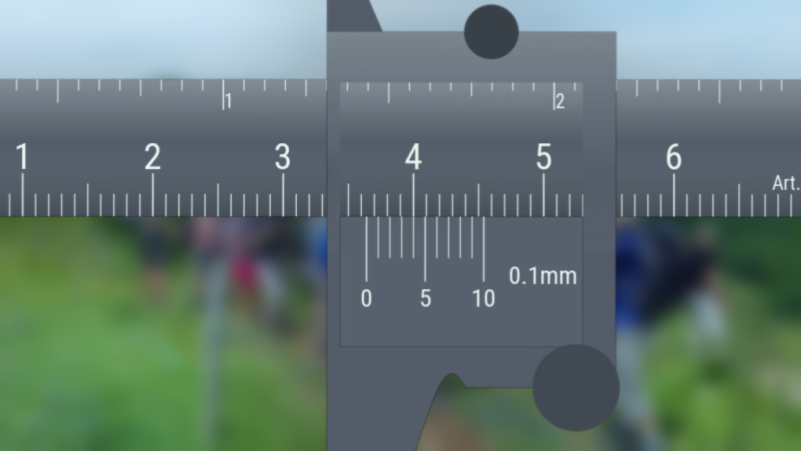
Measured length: 36.4,mm
